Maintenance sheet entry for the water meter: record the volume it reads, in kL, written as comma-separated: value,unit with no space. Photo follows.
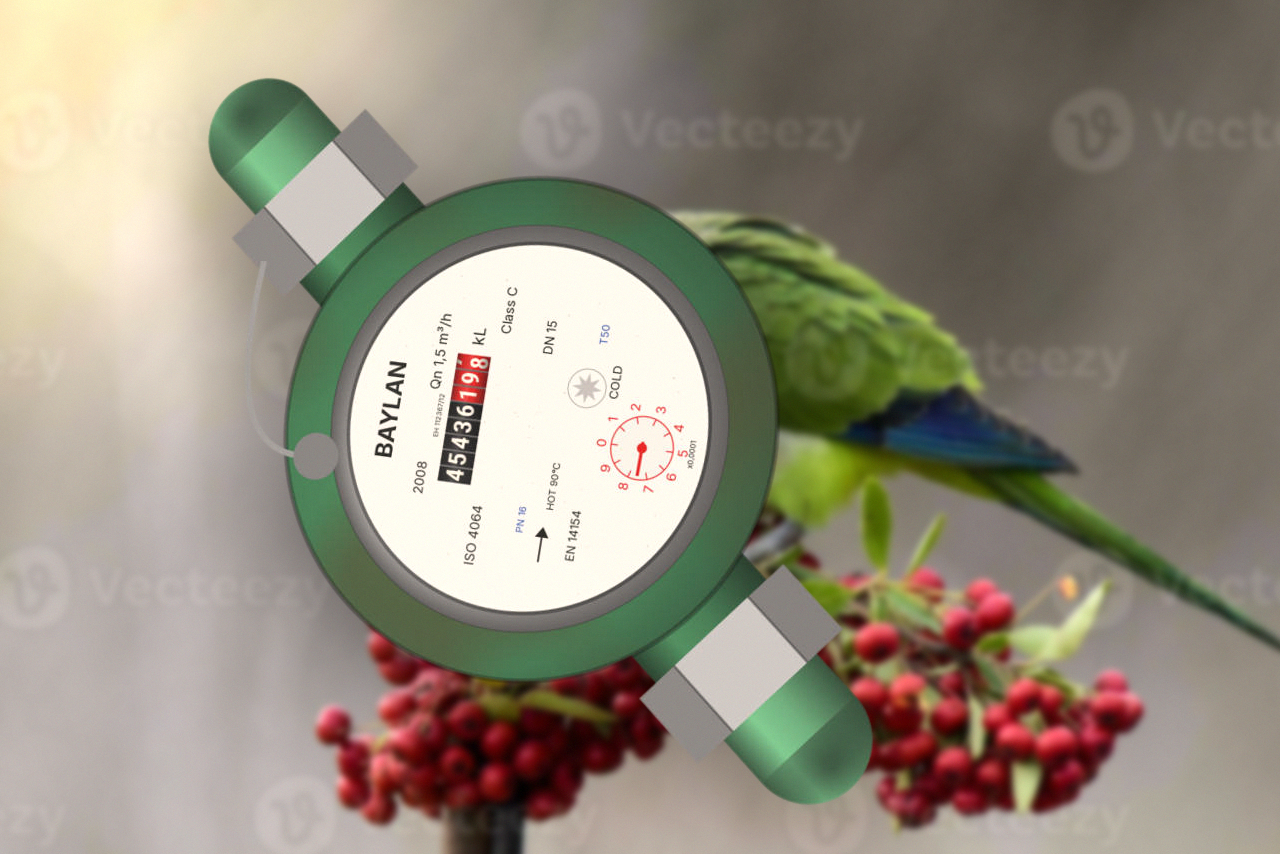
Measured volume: 45436.1977,kL
